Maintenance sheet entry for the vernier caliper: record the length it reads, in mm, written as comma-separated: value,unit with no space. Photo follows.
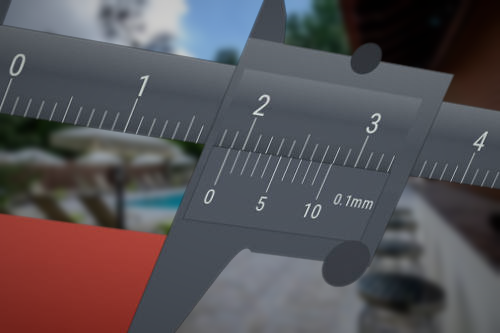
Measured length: 18.9,mm
